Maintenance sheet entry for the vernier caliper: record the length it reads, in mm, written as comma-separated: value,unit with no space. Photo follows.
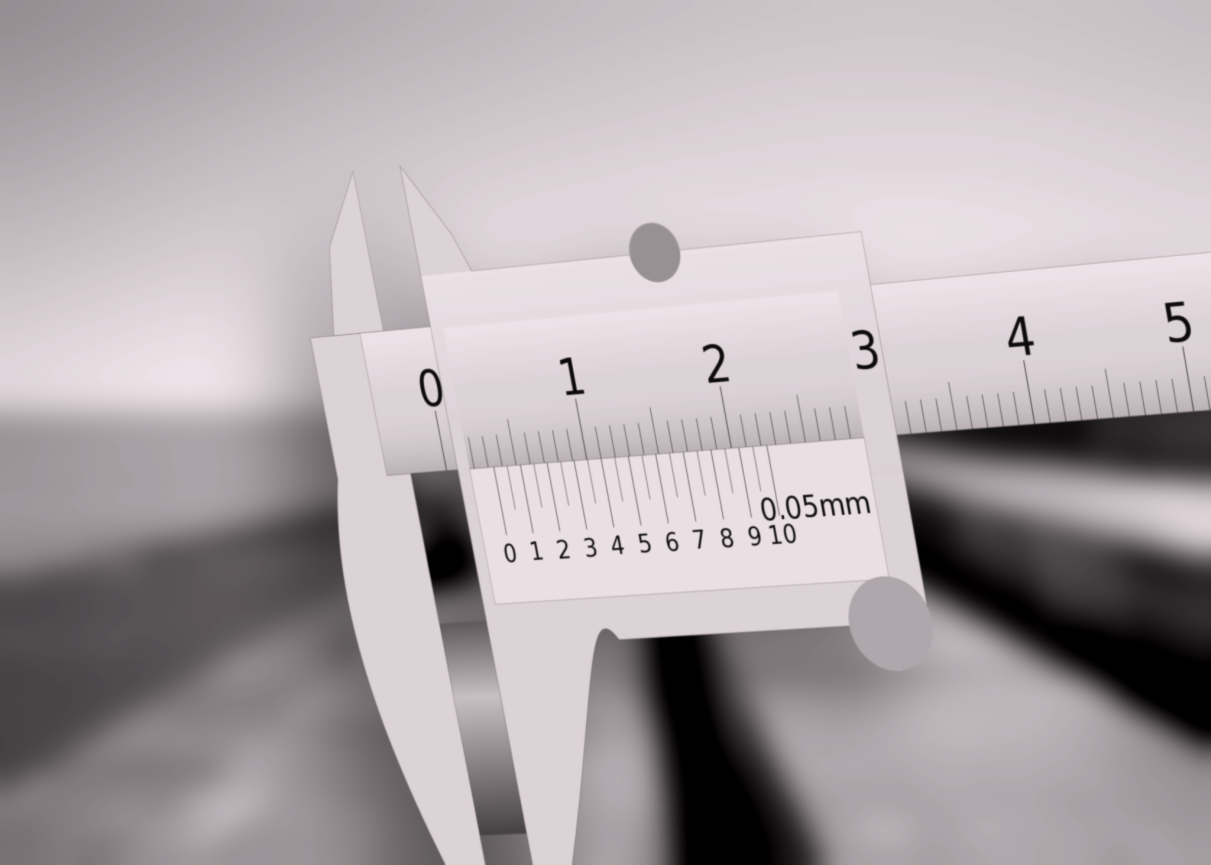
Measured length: 3.4,mm
